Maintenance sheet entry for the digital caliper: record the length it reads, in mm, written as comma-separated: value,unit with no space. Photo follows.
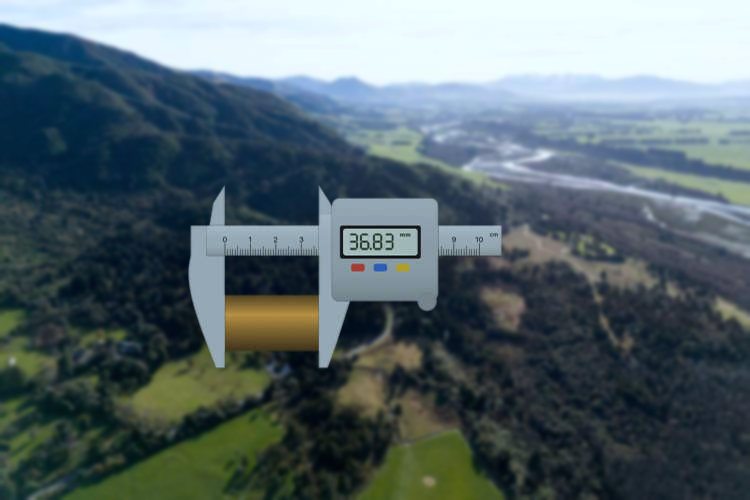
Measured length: 36.83,mm
